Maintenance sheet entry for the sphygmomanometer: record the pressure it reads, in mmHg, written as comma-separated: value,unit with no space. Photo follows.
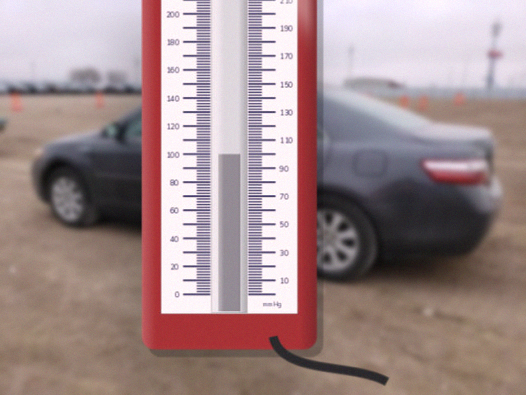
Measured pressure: 100,mmHg
